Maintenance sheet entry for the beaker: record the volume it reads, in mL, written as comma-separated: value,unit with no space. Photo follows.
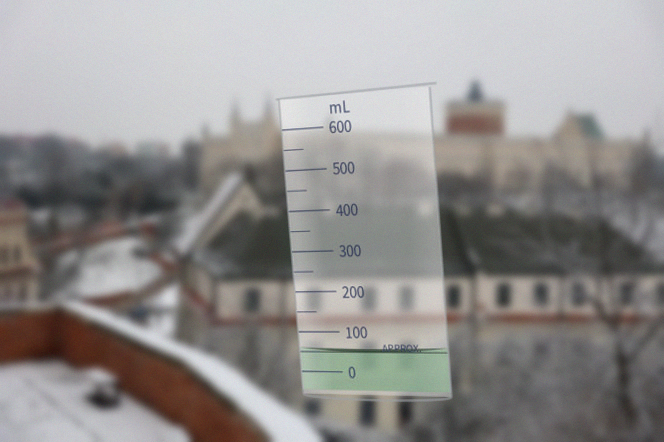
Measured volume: 50,mL
